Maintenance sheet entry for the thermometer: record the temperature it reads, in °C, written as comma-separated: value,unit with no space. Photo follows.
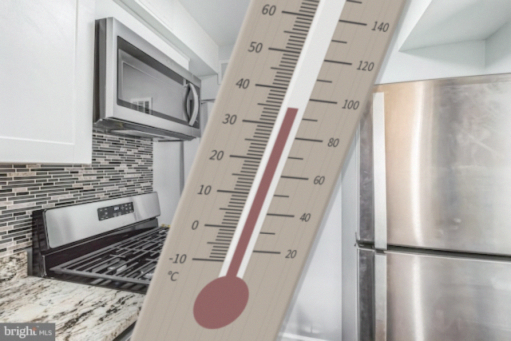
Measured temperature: 35,°C
